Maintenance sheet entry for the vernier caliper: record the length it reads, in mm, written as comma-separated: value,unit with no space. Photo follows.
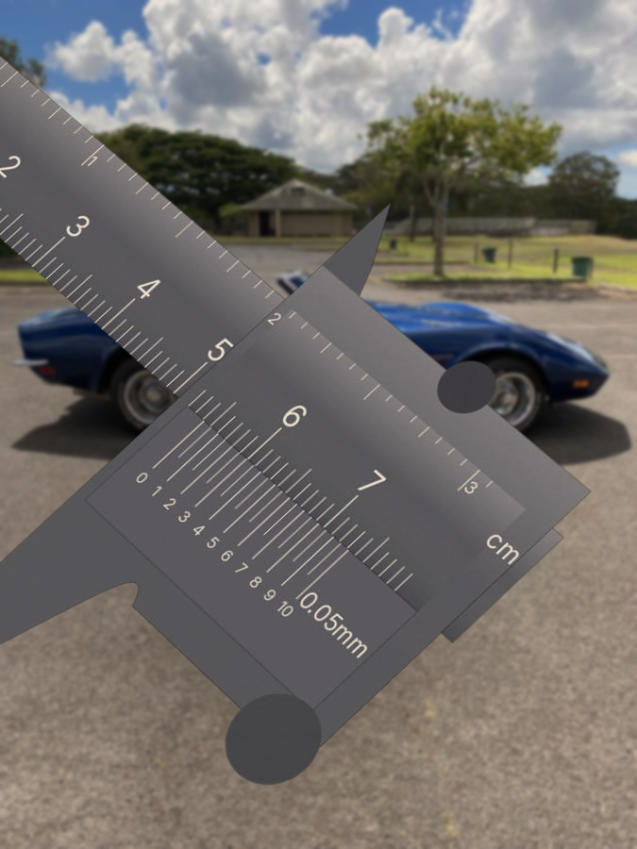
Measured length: 54.2,mm
